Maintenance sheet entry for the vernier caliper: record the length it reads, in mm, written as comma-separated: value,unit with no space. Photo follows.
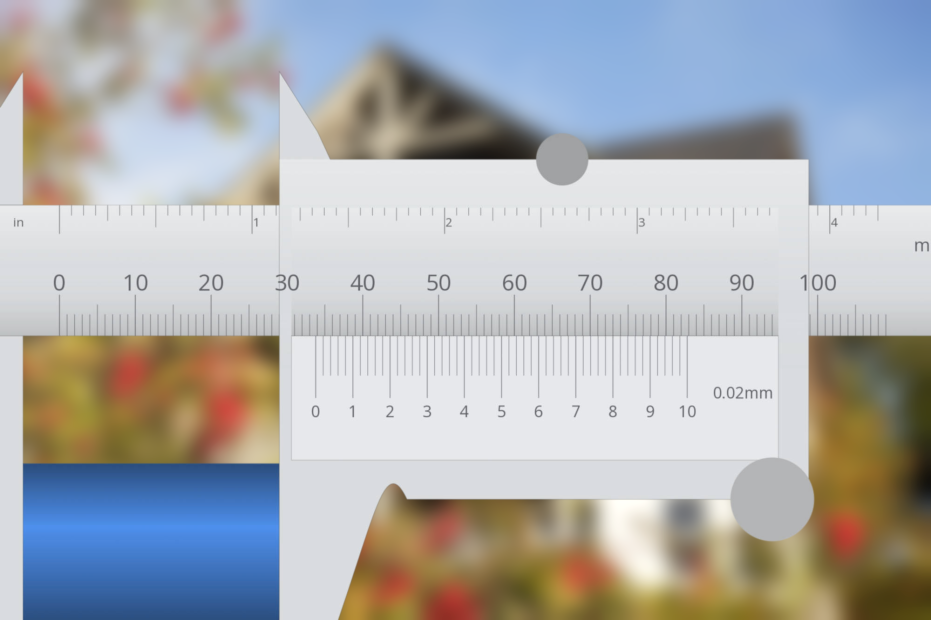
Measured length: 33.8,mm
